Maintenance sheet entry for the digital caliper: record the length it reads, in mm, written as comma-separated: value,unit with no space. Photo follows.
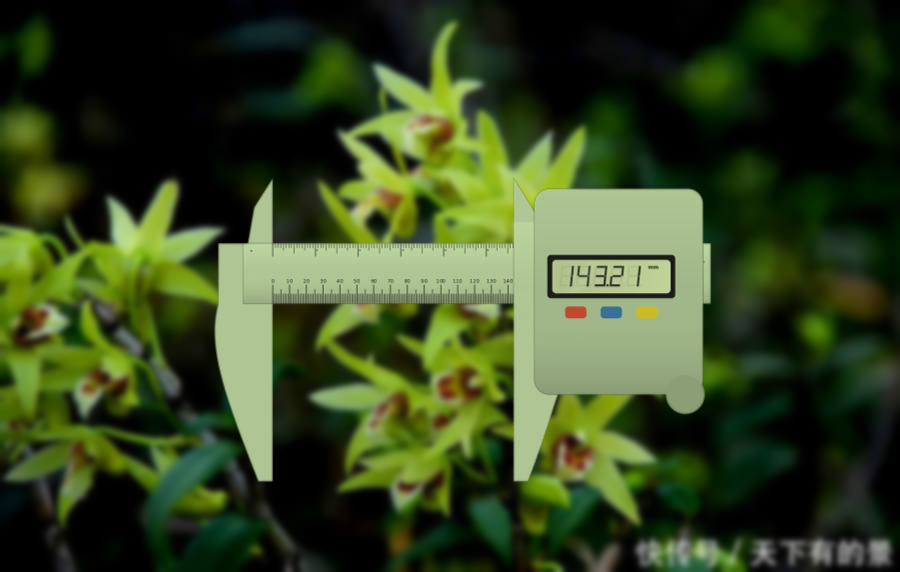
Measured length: 143.21,mm
